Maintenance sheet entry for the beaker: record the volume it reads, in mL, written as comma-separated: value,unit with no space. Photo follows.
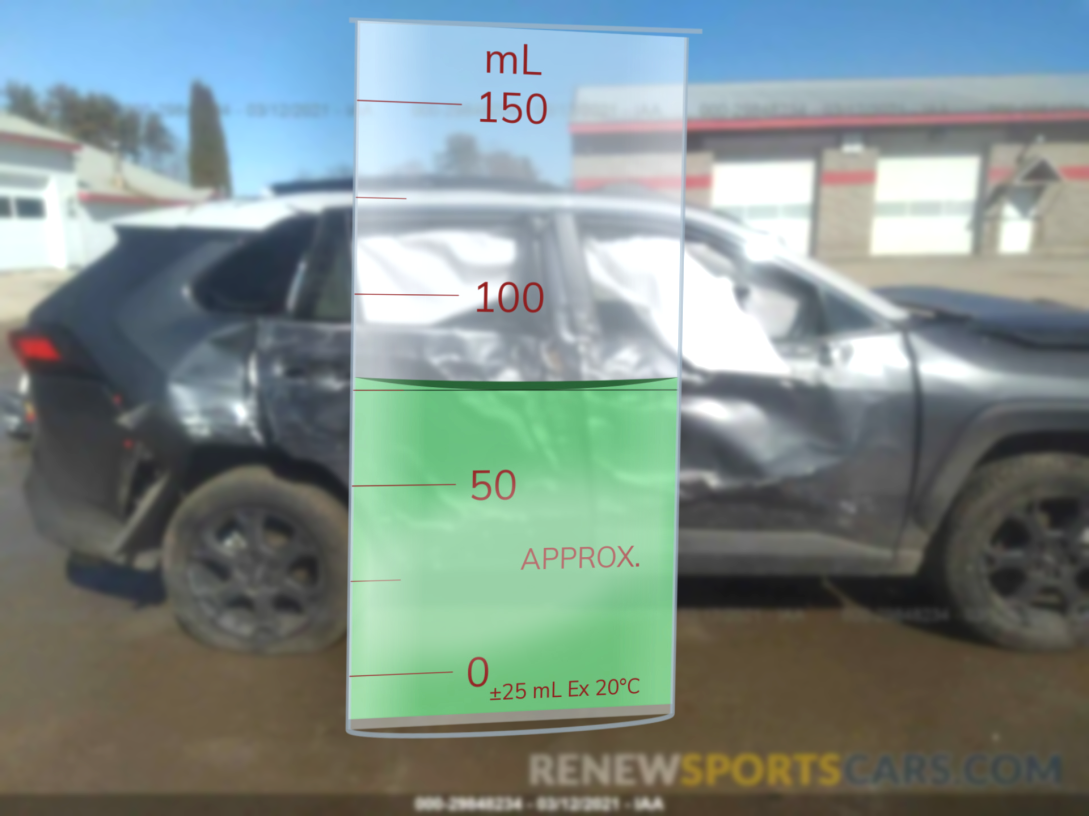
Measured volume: 75,mL
